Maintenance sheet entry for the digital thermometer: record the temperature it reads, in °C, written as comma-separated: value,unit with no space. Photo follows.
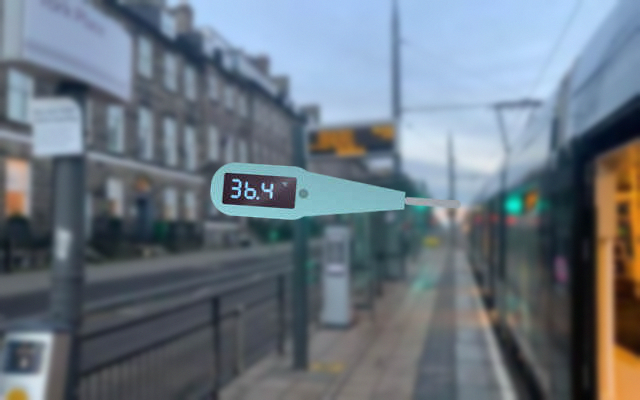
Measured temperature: 36.4,°C
